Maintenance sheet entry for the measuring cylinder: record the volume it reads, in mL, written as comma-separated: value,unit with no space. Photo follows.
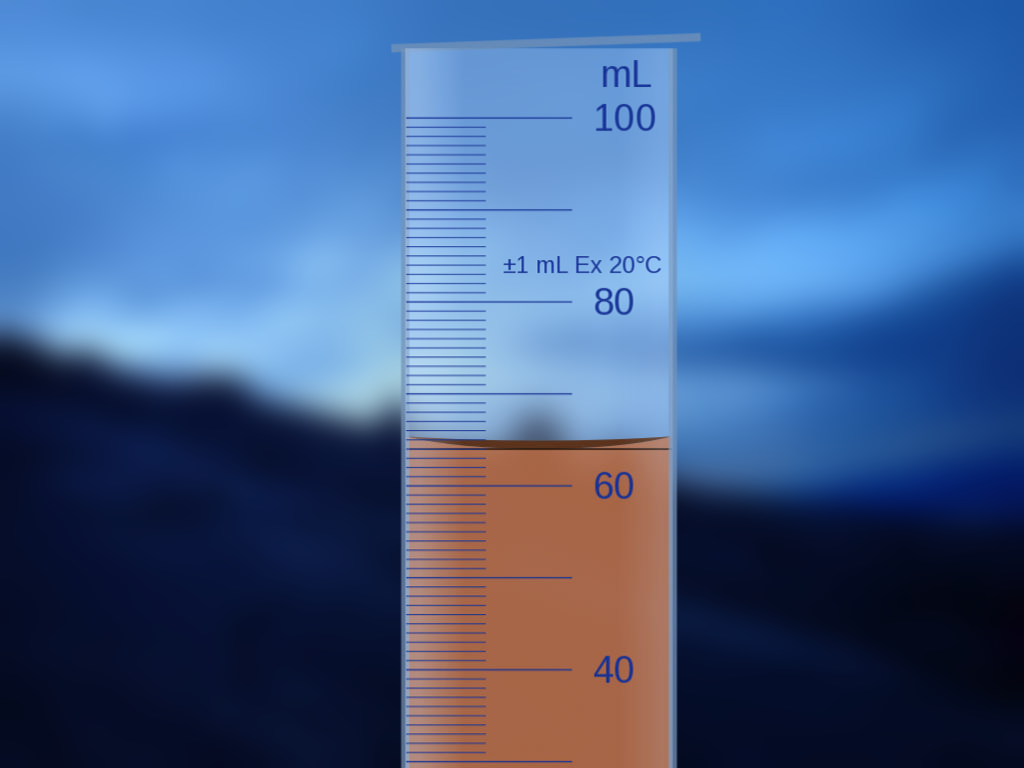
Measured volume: 64,mL
